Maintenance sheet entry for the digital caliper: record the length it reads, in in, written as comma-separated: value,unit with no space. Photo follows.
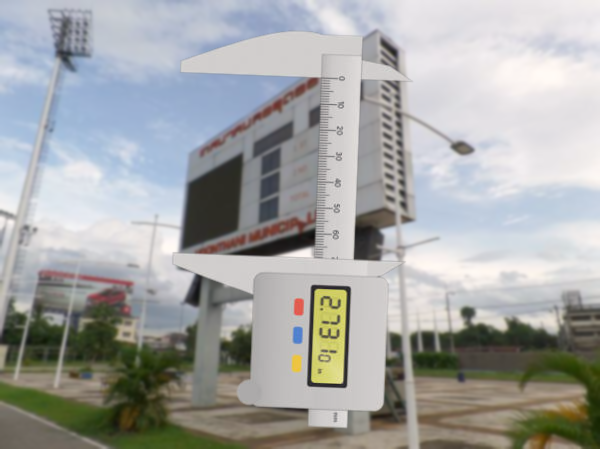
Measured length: 2.7310,in
